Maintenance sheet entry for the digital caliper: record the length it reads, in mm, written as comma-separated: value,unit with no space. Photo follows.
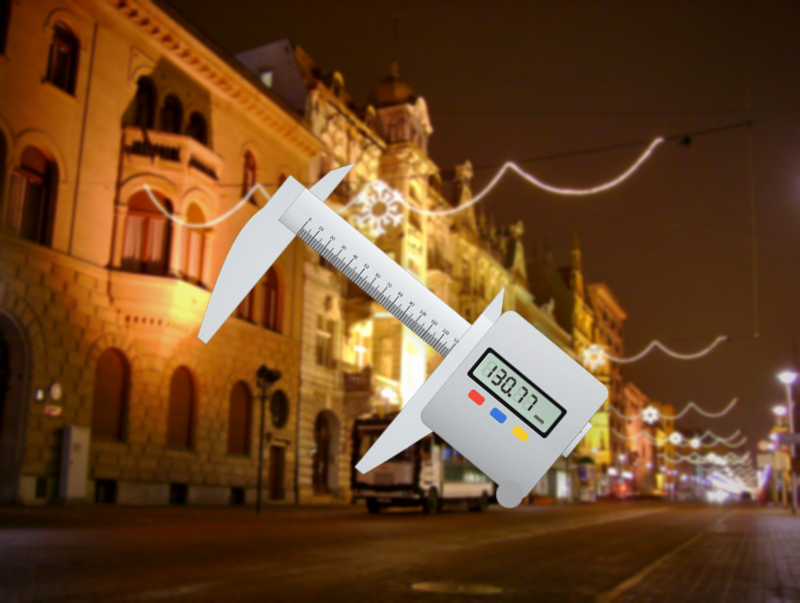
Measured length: 130.77,mm
